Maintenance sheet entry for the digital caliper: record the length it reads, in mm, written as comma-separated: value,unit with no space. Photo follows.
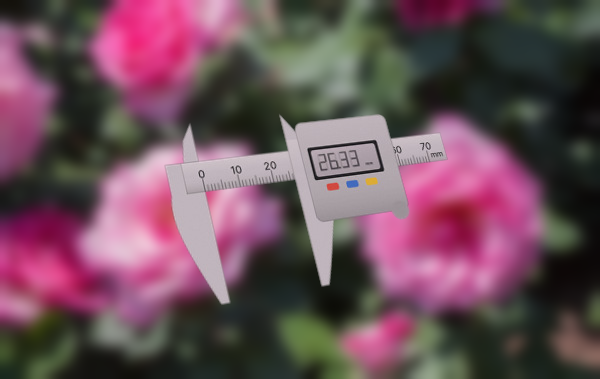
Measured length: 26.33,mm
